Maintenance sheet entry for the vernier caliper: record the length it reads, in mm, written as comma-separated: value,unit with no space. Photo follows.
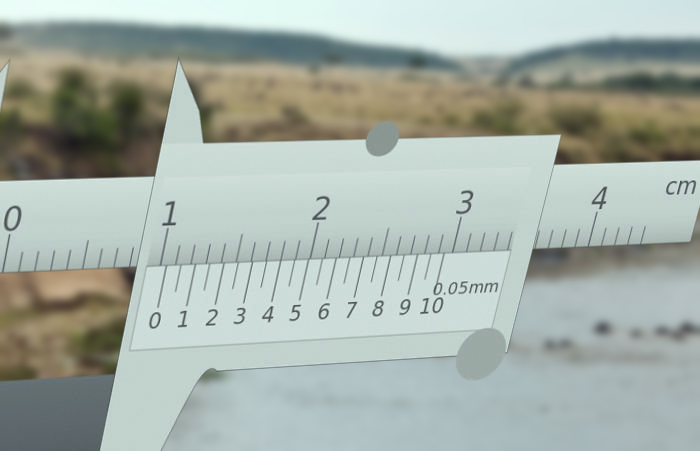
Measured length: 10.4,mm
